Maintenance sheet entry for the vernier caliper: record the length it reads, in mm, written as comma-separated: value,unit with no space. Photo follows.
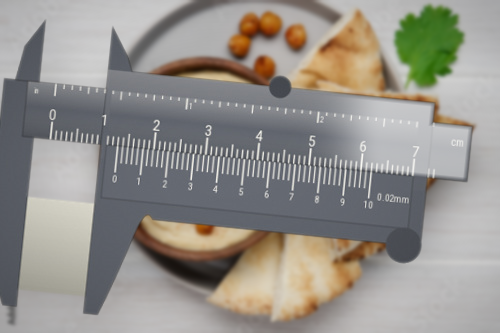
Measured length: 13.0,mm
